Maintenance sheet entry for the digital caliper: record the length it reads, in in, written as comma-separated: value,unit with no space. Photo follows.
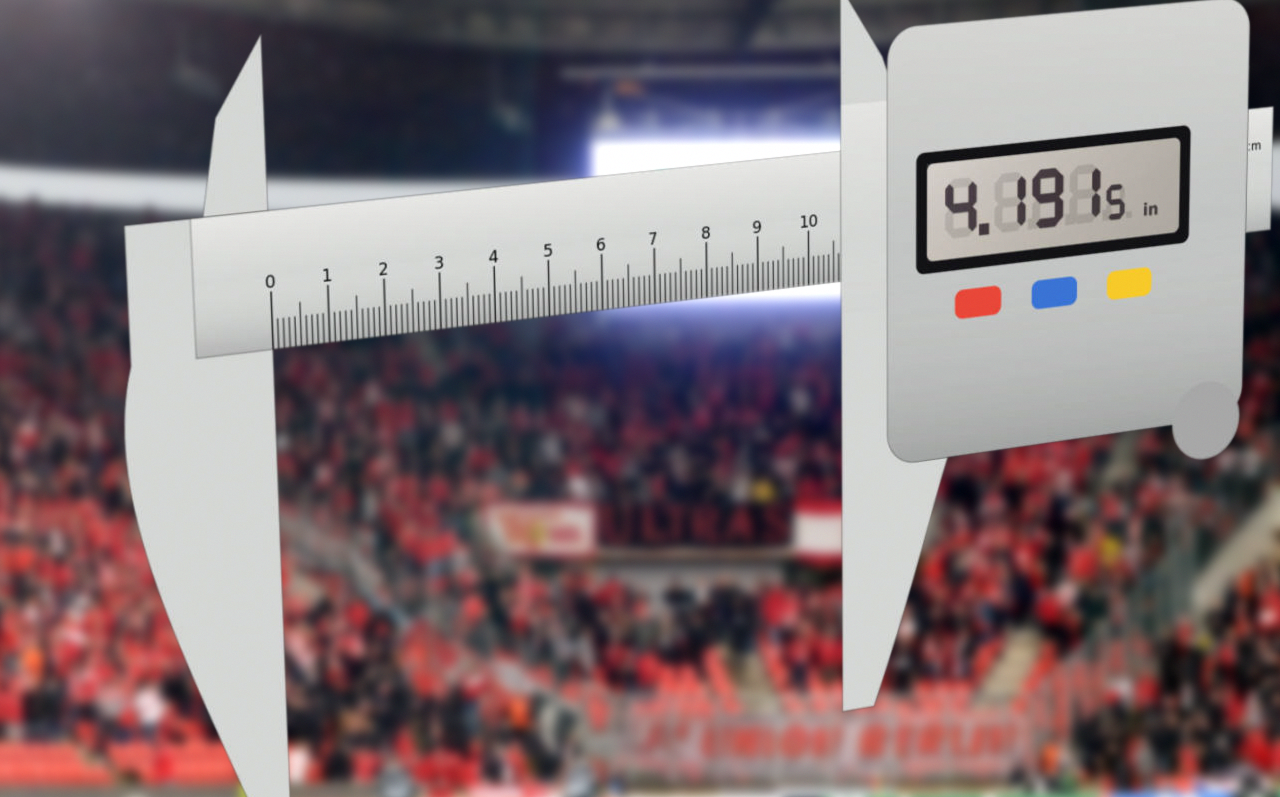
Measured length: 4.1915,in
